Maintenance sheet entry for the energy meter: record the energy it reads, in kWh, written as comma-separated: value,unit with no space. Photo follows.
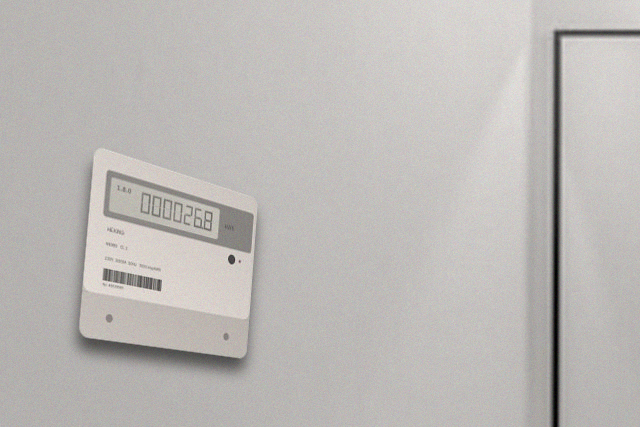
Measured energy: 26.8,kWh
